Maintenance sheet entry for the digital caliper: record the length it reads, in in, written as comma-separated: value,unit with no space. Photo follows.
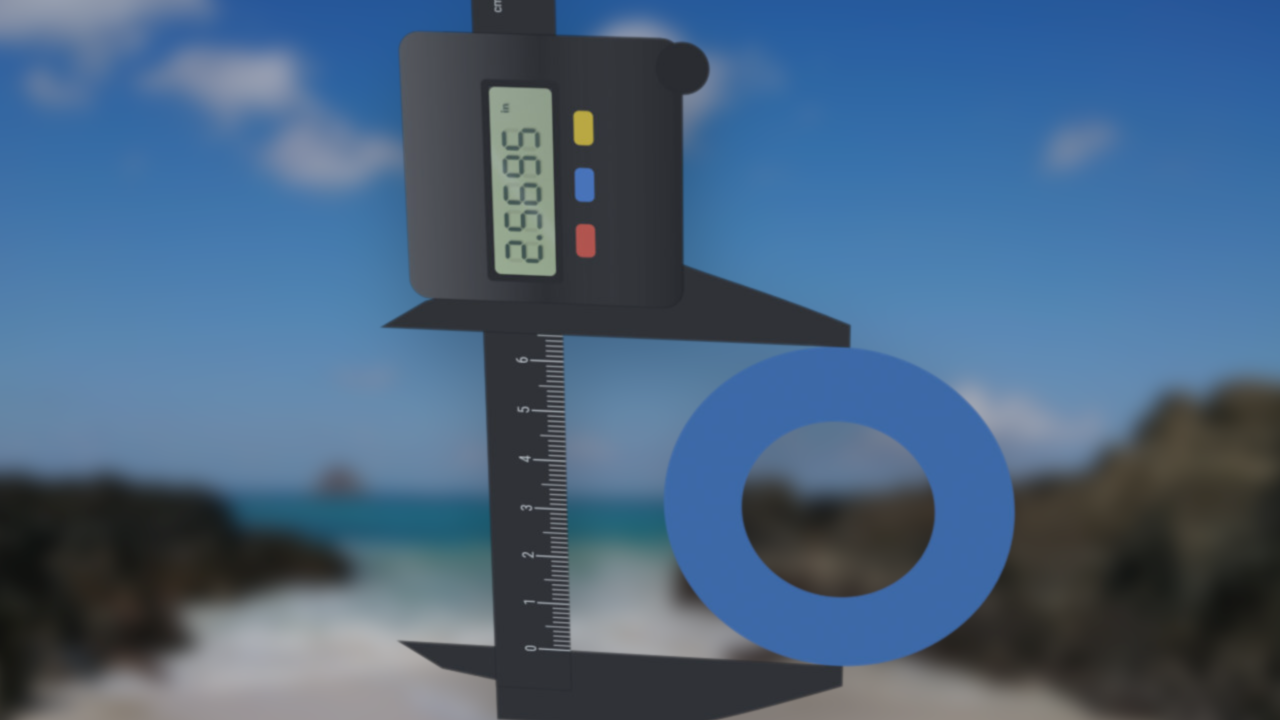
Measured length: 2.5695,in
